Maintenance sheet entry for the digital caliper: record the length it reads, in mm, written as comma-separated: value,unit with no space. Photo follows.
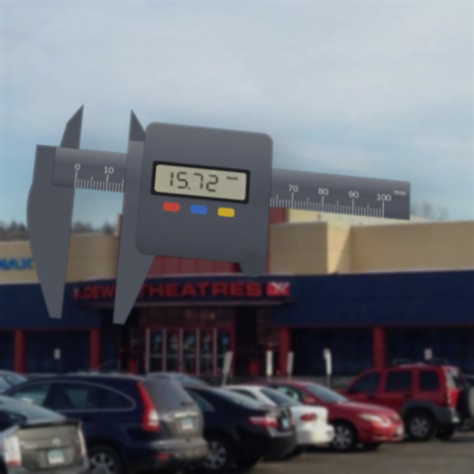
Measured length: 15.72,mm
